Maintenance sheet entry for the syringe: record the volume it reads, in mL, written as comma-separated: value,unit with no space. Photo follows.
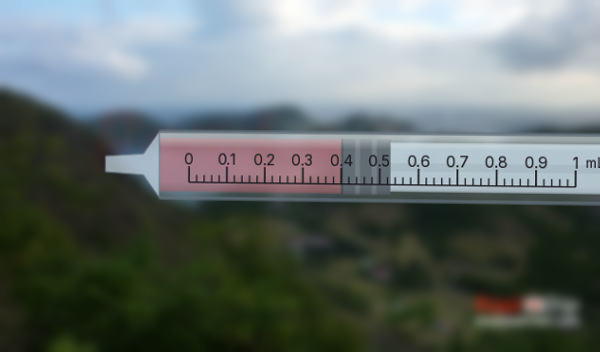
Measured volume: 0.4,mL
